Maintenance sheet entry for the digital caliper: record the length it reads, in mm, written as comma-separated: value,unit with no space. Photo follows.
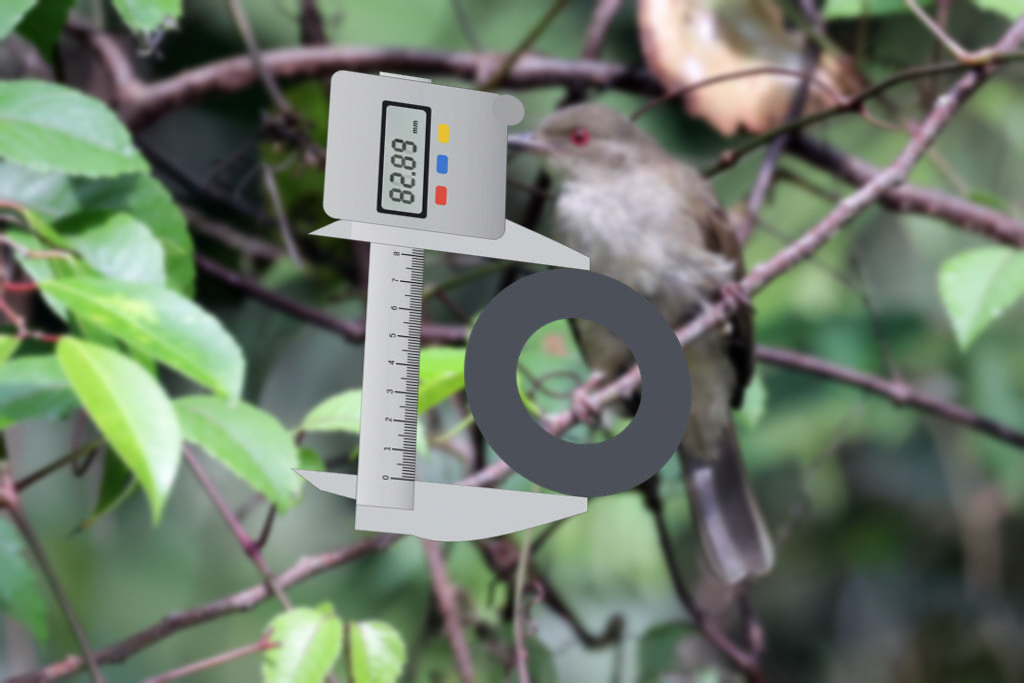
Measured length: 82.89,mm
